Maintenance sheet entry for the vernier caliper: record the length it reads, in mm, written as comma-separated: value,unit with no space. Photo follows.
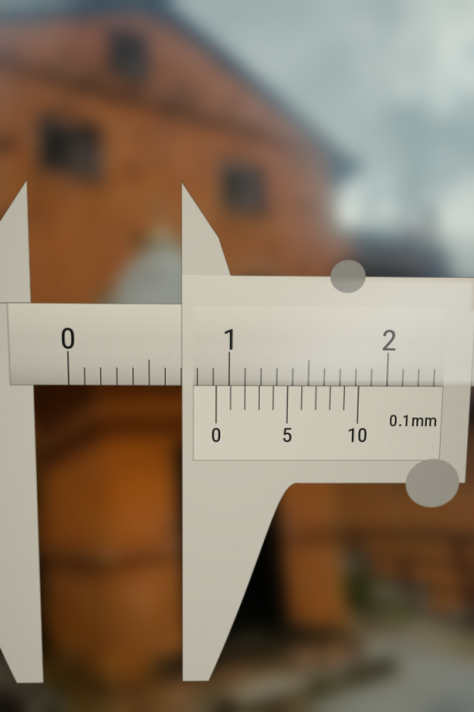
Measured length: 9.2,mm
